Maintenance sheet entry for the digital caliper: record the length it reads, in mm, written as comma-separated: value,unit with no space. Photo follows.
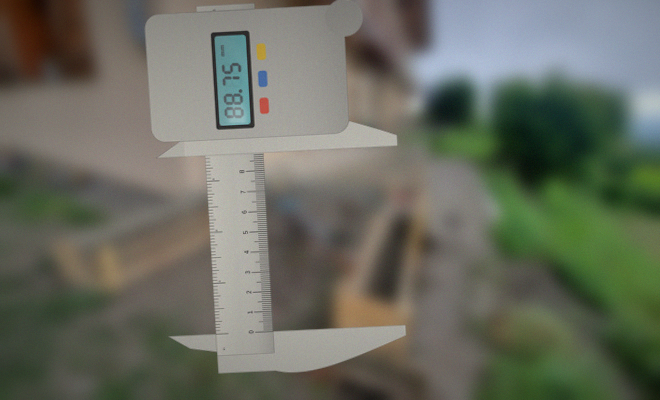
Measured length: 88.75,mm
